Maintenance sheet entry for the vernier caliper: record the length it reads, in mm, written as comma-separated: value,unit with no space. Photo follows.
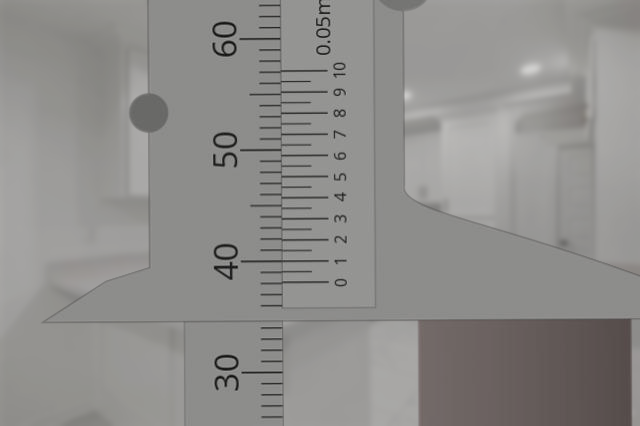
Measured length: 38.1,mm
